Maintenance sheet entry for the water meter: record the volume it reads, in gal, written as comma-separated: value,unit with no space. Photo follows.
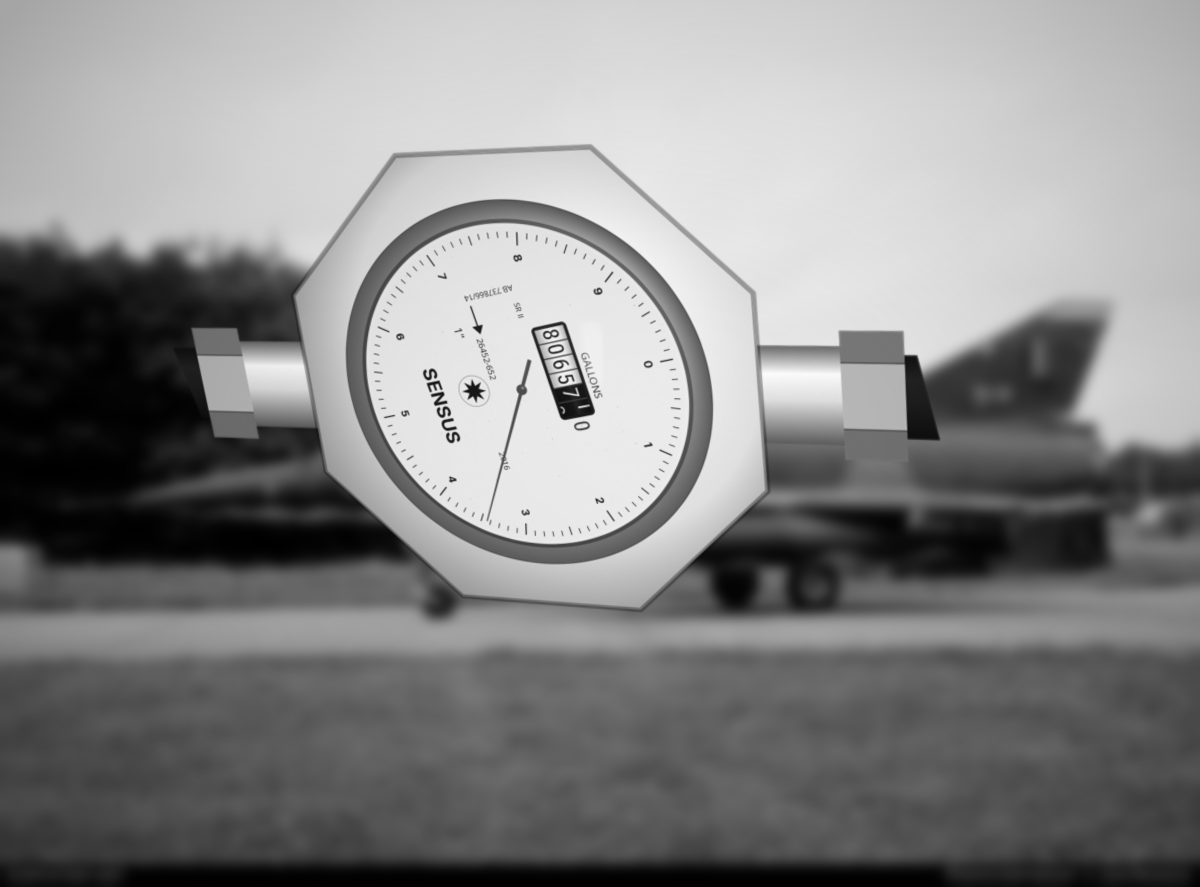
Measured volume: 8065713.4,gal
